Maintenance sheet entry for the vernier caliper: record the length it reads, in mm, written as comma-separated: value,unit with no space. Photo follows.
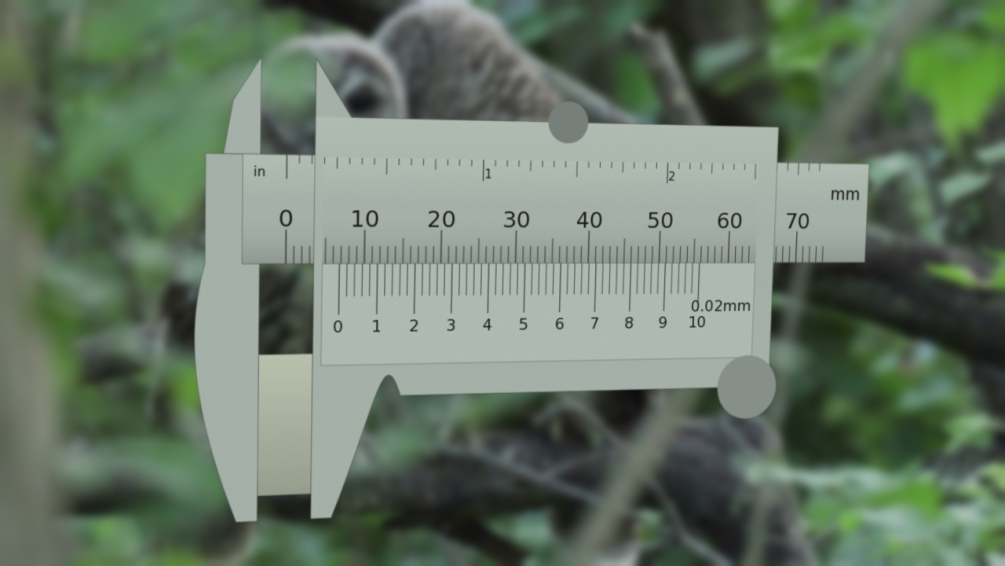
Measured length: 6.8,mm
